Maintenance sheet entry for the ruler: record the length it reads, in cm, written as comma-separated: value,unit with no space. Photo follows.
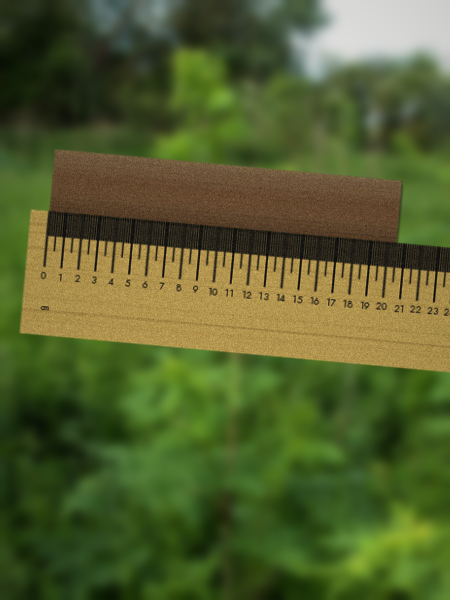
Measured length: 20.5,cm
